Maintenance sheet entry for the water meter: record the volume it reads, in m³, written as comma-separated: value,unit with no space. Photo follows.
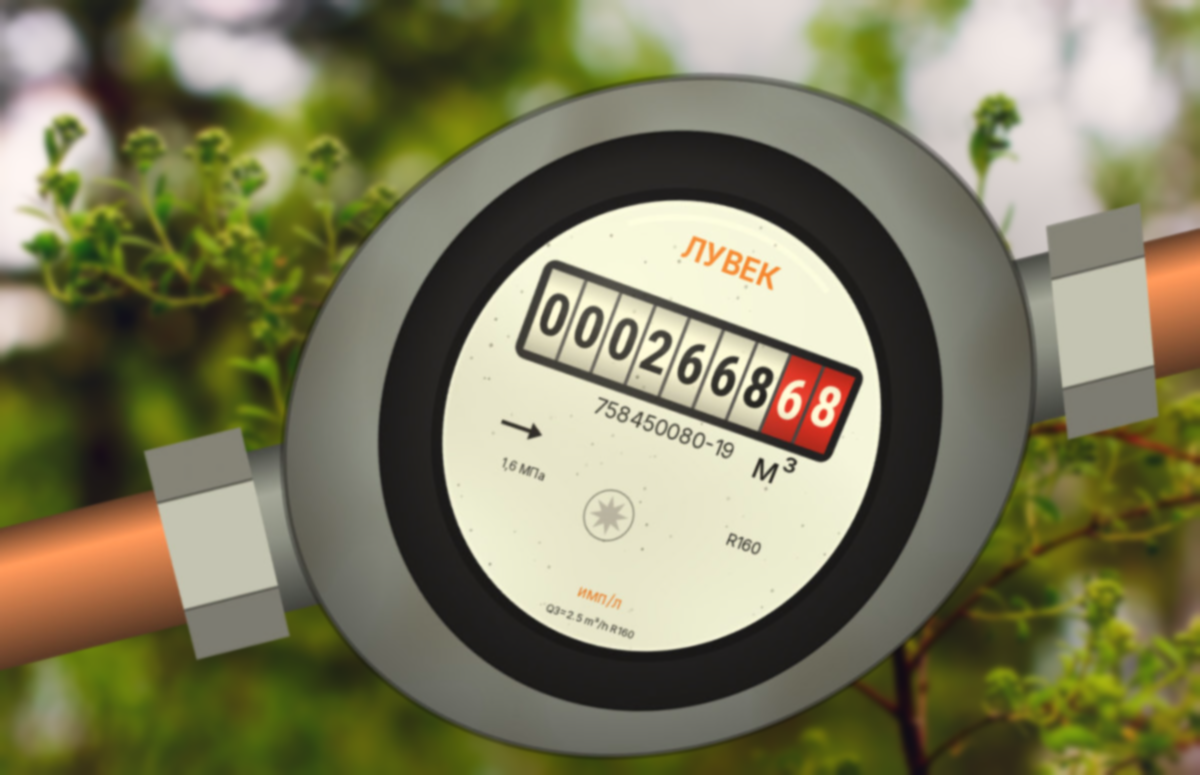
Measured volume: 2668.68,m³
